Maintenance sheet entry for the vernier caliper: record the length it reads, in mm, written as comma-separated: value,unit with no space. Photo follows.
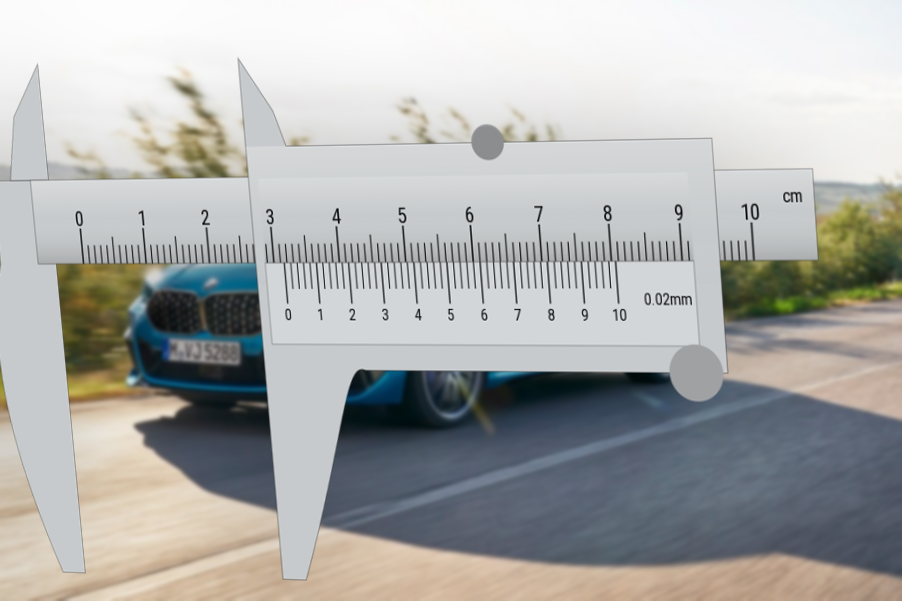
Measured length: 31.6,mm
